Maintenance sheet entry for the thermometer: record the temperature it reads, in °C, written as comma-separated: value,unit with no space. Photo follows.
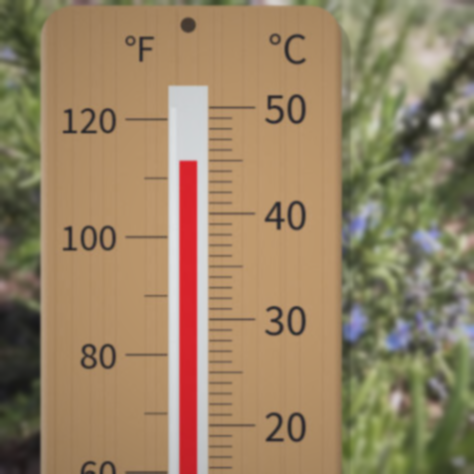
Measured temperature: 45,°C
